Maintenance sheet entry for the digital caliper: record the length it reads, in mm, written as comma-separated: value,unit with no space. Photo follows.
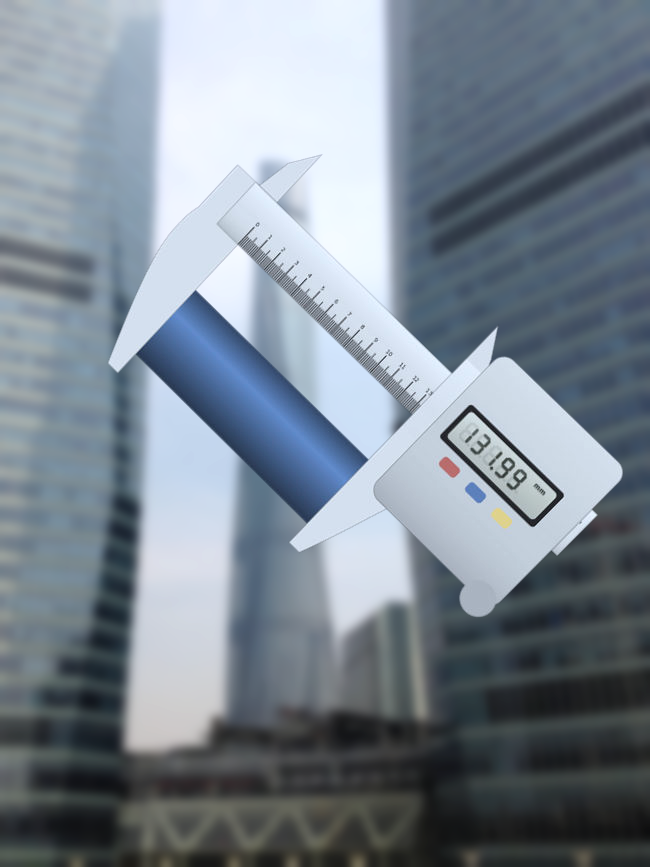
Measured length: 131.99,mm
